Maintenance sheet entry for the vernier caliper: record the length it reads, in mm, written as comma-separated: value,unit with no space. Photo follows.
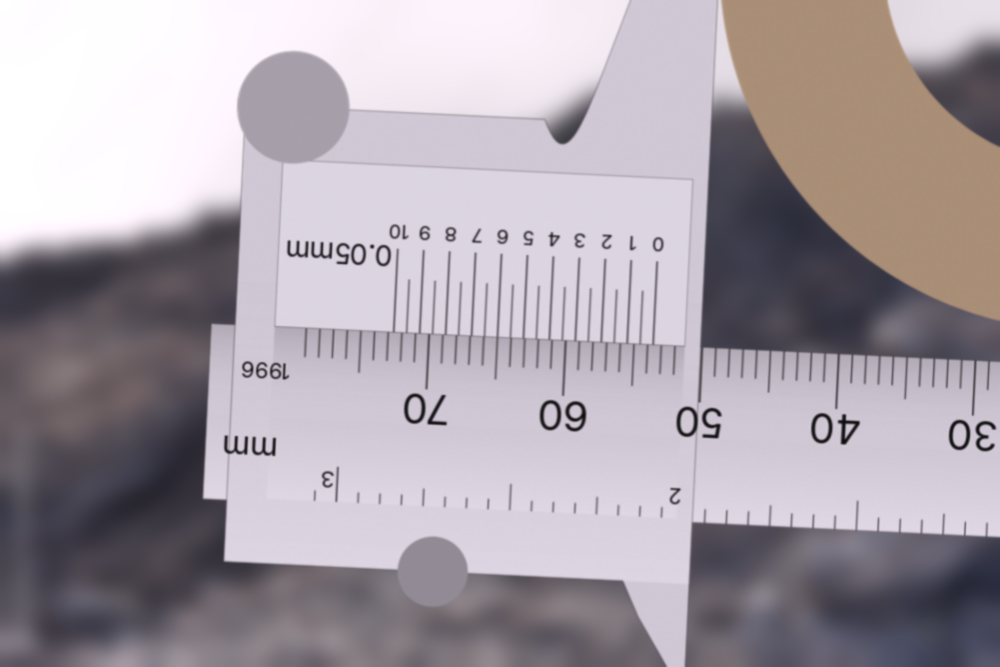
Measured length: 53.6,mm
